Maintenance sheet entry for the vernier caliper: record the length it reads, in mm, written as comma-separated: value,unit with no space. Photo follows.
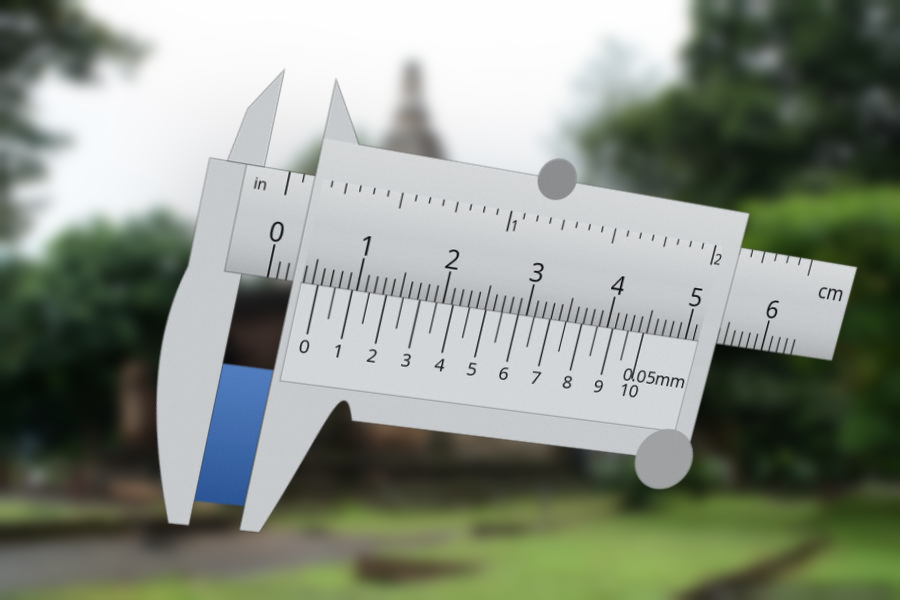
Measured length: 5.6,mm
